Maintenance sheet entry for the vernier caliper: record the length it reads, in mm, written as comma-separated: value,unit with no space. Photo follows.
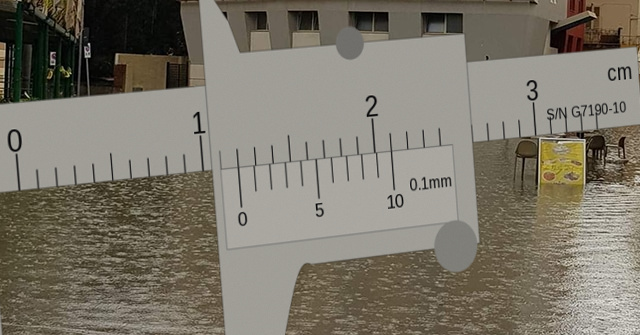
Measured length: 12.0,mm
